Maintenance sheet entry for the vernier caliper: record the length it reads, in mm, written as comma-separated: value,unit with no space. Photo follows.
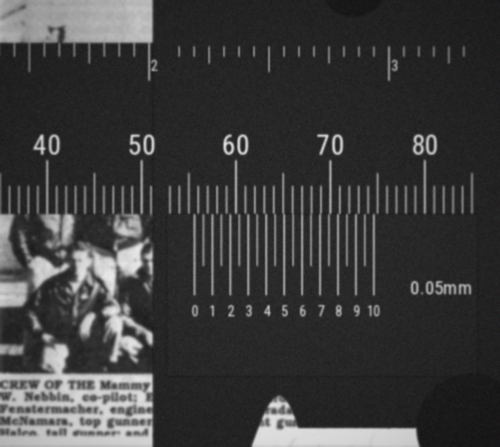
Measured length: 55.6,mm
